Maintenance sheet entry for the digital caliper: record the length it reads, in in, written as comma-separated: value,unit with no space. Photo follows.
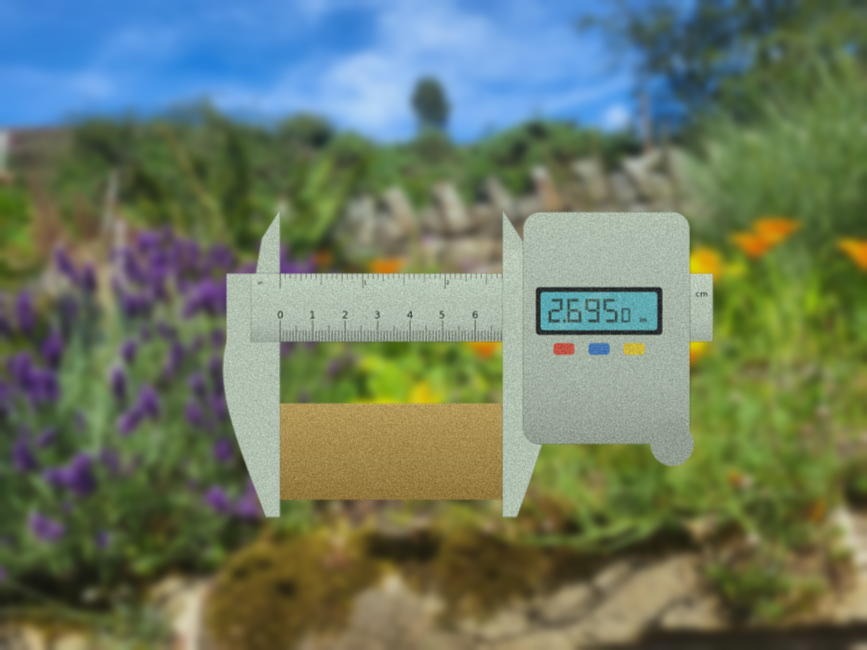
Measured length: 2.6950,in
